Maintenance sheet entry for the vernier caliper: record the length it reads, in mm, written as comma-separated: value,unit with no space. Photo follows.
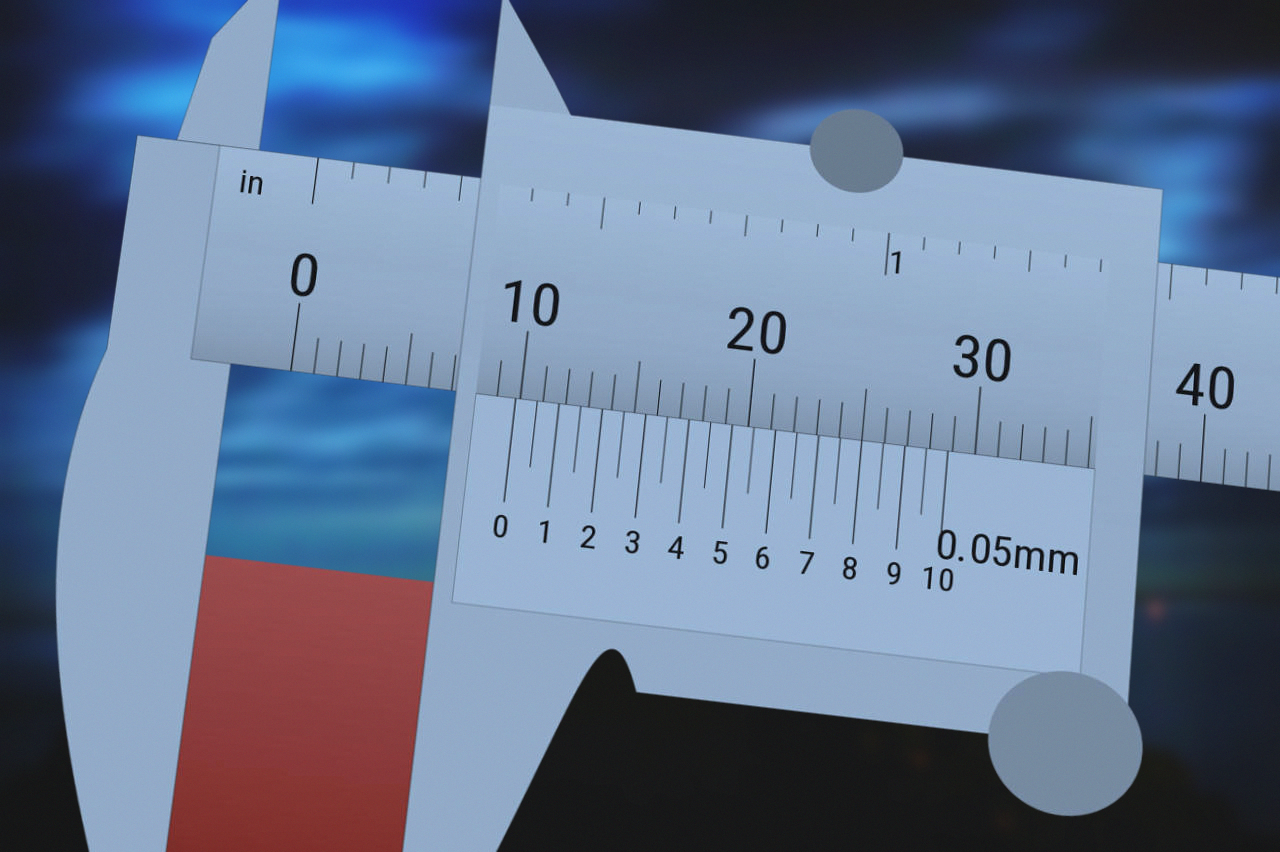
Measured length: 9.8,mm
